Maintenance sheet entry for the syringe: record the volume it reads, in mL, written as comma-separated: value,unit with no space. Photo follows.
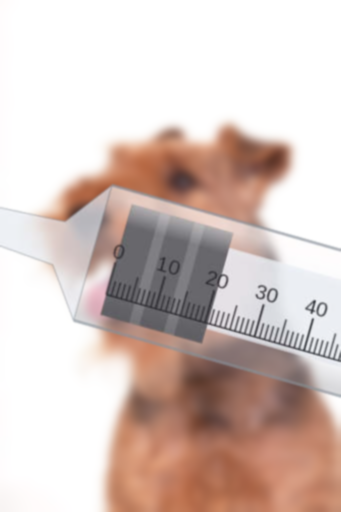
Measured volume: 0,mL
